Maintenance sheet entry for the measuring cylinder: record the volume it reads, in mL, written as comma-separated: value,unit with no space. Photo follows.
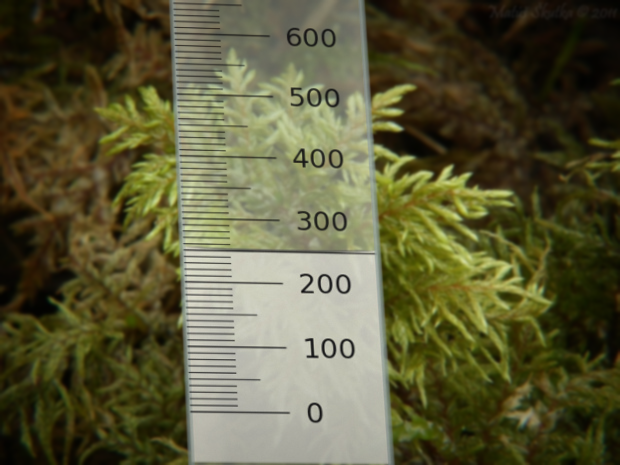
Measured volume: 250,mL
